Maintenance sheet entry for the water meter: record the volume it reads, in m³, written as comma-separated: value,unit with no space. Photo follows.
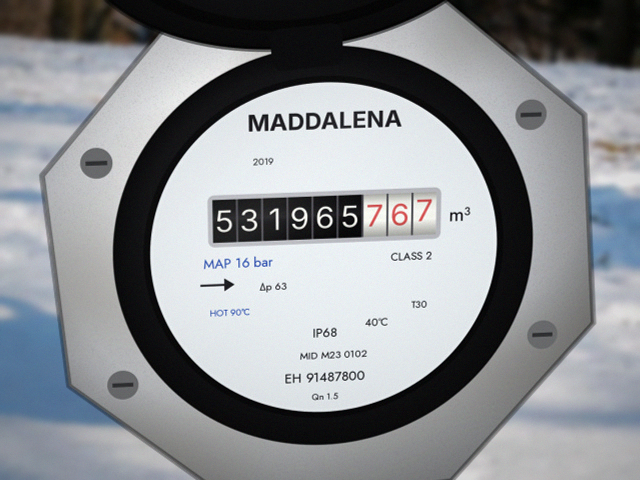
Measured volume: 531965.767,m³
